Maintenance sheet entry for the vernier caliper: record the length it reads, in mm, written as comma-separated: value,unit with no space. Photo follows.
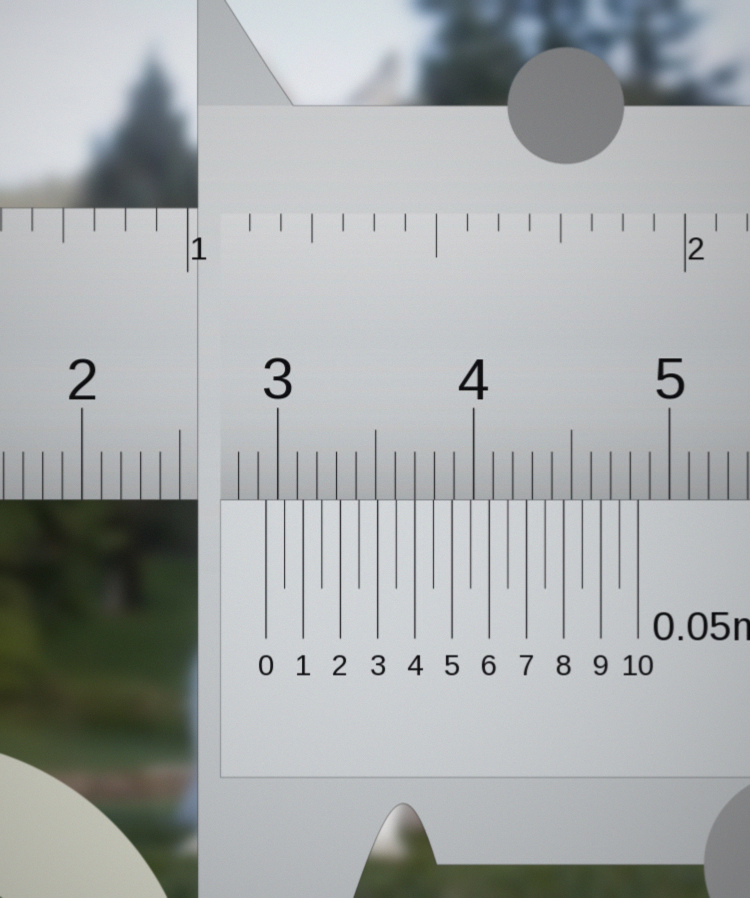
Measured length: 29.4,mm
